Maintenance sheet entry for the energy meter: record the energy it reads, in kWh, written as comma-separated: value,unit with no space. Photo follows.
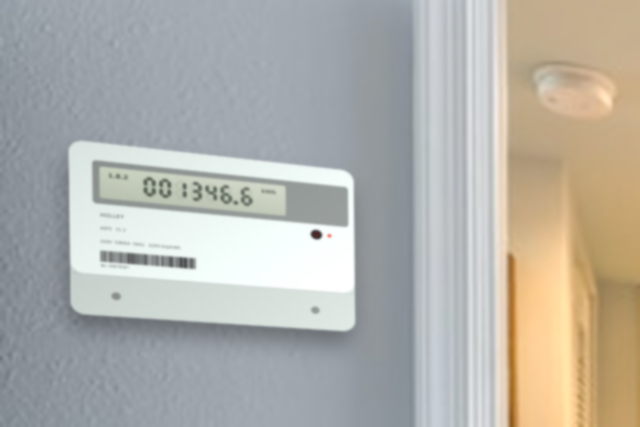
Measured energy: 1346.6,kWh
